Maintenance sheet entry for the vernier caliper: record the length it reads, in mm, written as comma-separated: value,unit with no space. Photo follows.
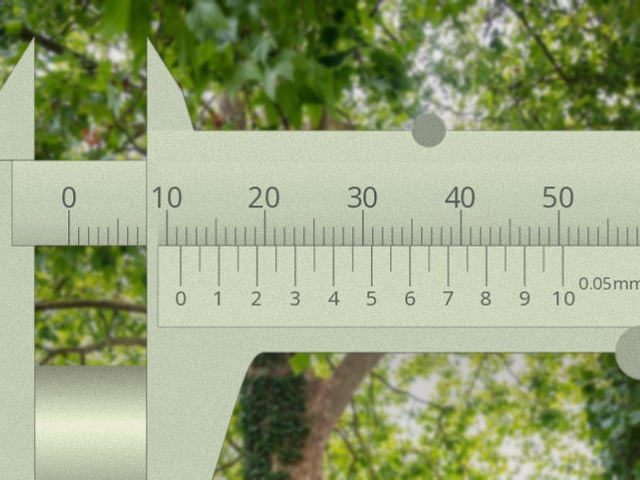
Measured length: 11.4,mm
